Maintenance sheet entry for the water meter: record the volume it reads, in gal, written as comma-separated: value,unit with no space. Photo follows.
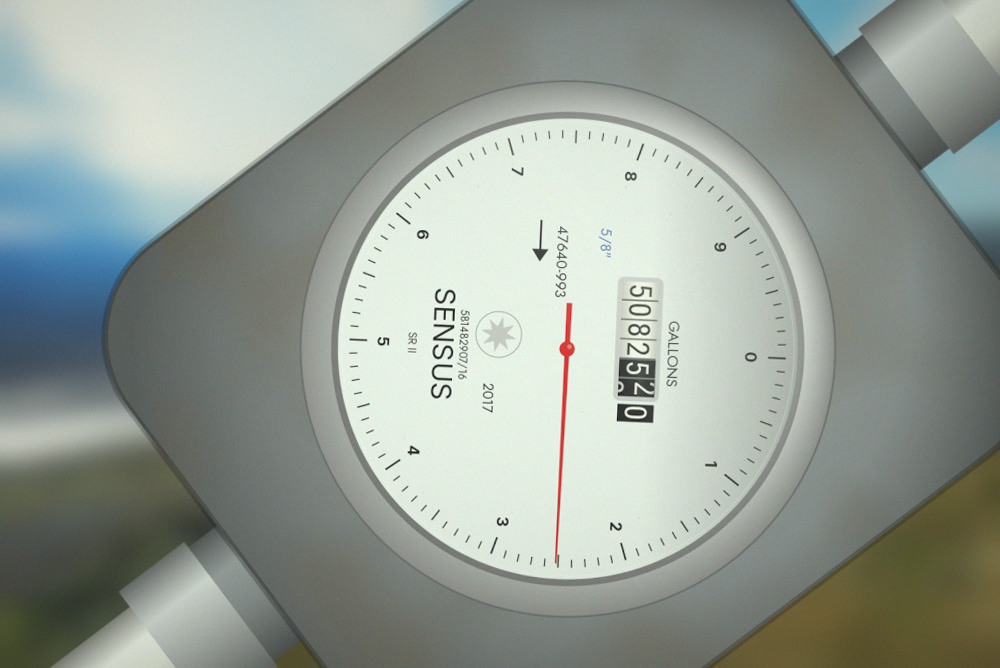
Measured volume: 5082522.5,gal
